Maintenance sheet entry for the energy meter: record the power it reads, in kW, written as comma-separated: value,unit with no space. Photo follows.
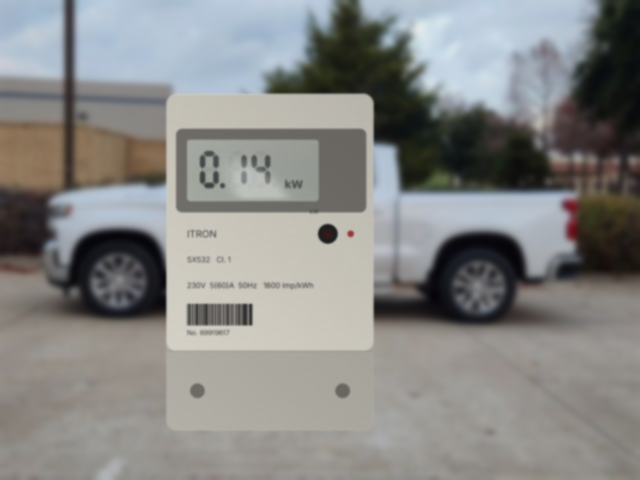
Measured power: 0.14,kW
